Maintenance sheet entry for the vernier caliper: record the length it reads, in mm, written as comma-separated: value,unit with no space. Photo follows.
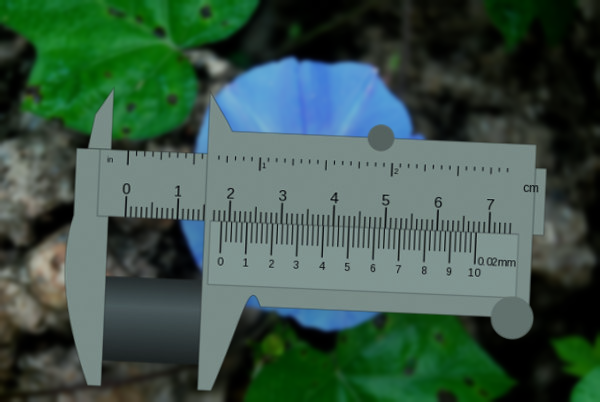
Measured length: 18.5,mm
